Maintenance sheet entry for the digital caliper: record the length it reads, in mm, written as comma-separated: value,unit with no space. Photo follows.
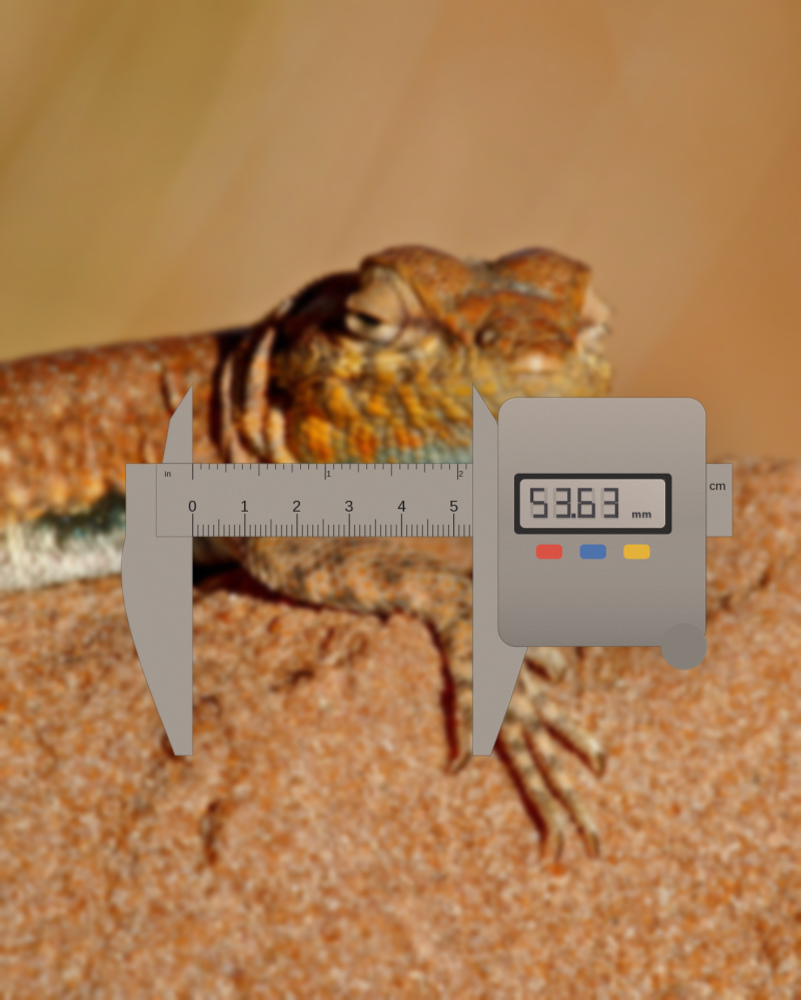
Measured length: 53.63,mm
